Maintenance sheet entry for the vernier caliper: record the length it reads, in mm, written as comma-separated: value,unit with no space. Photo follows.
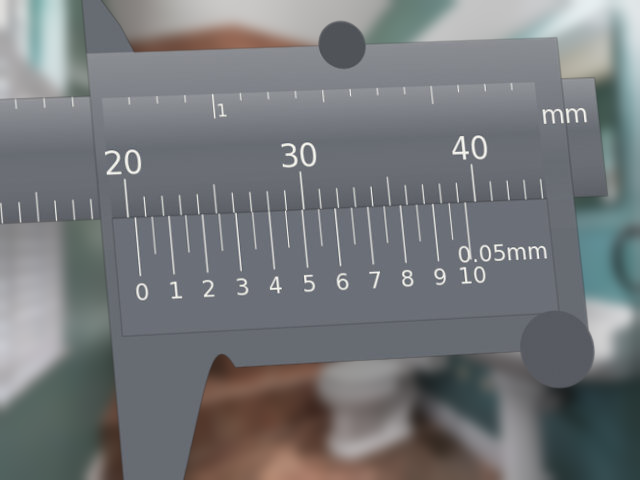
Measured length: 20.4,mm
